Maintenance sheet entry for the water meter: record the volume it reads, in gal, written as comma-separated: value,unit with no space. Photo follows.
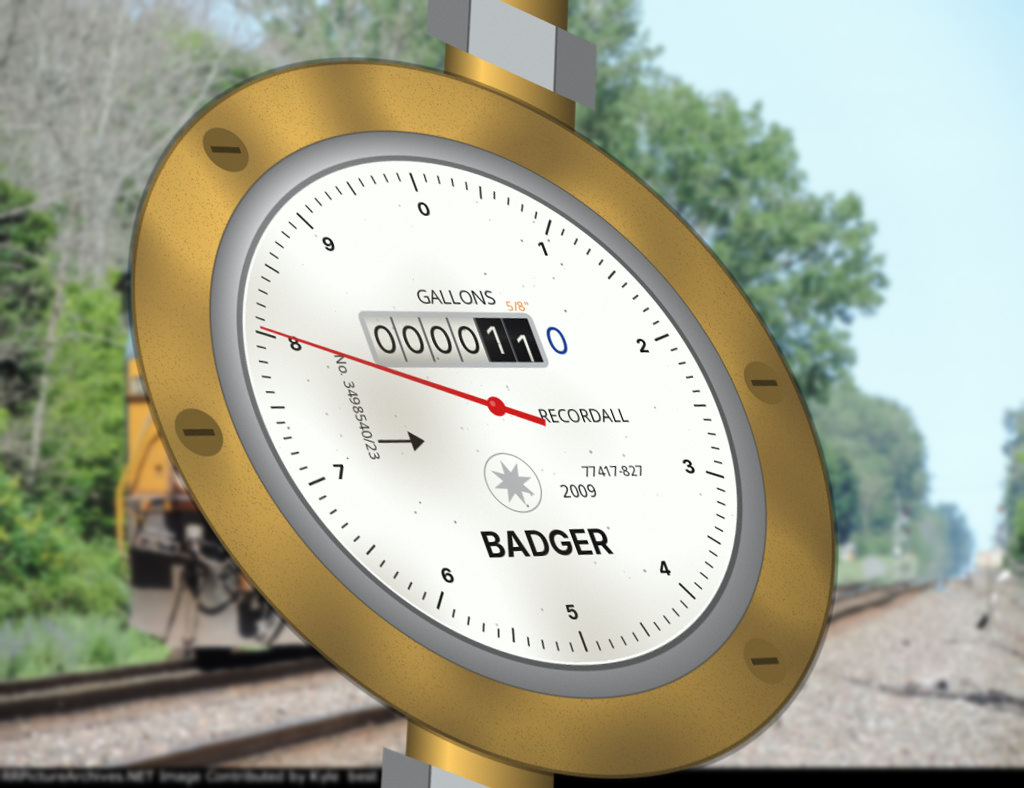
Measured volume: 108.0,gal
